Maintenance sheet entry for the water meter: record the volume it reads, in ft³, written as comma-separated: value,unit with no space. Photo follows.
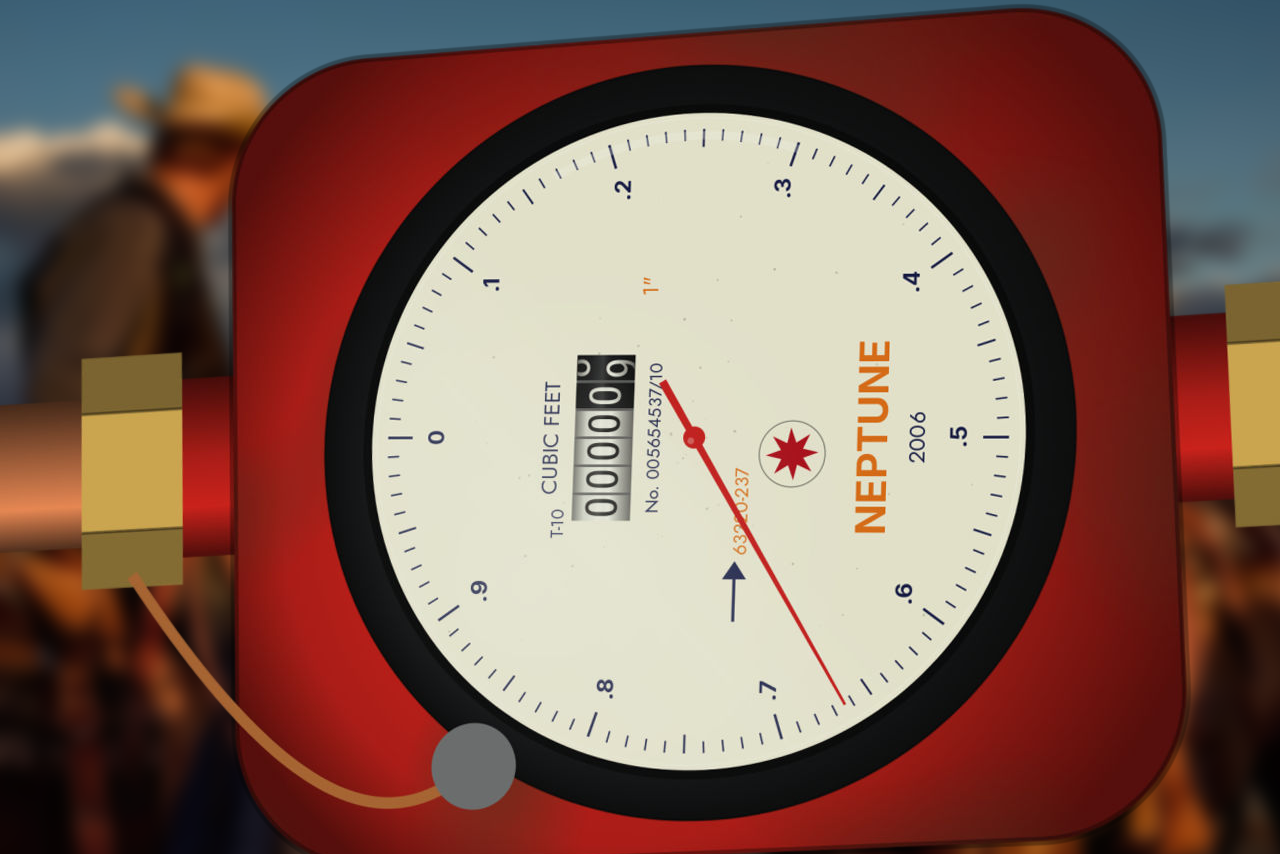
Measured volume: 8.66,ft³
